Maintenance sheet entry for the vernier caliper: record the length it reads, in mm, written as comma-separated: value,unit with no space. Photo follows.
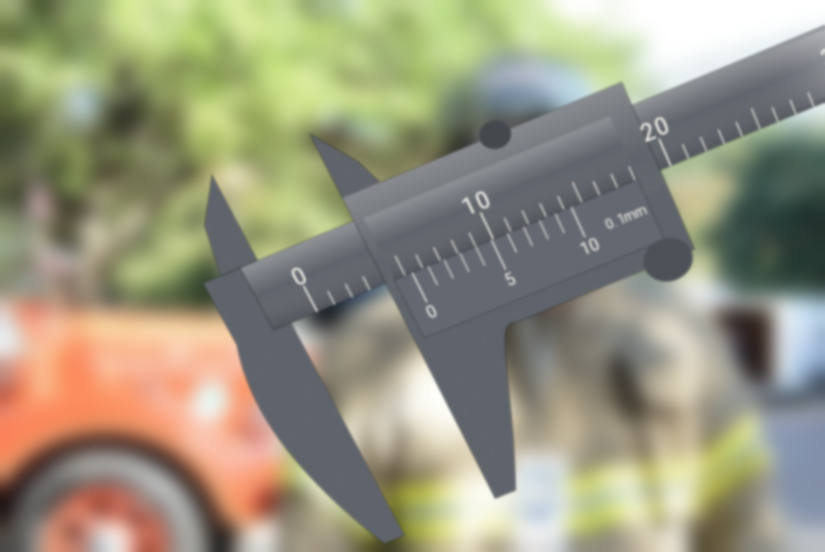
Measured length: 5.4,mm
